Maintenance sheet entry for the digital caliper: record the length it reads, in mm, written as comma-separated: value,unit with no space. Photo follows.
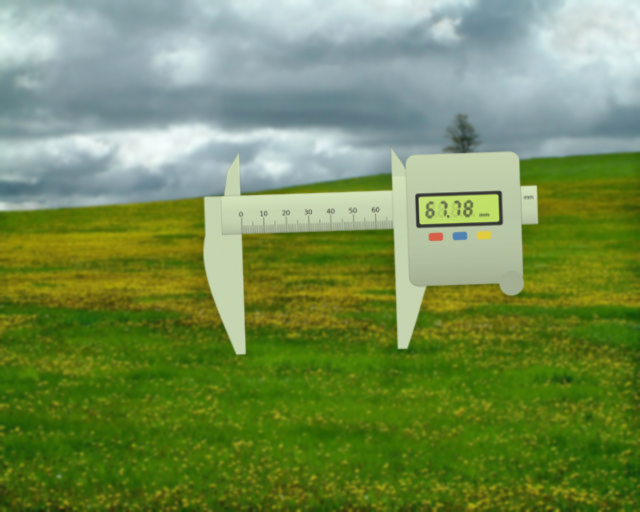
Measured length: 67.78,mm
